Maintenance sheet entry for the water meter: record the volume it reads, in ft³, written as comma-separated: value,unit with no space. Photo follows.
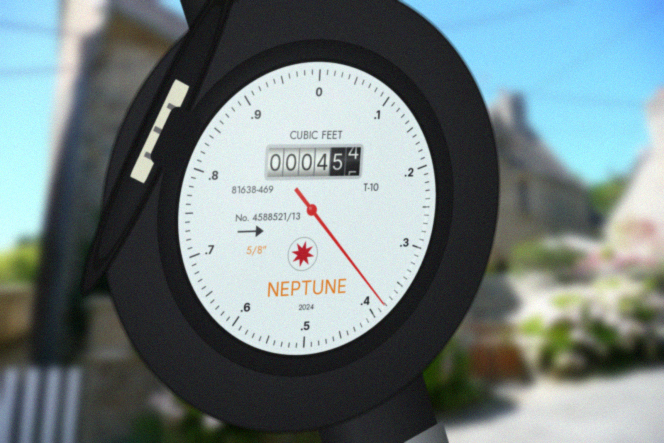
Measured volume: 454.38,ft³
